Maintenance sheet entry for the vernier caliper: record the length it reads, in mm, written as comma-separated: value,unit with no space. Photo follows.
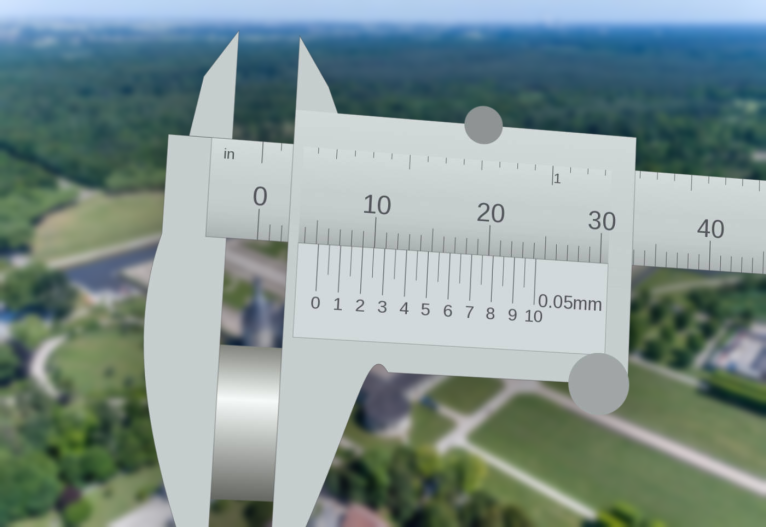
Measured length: 5.2,mm
